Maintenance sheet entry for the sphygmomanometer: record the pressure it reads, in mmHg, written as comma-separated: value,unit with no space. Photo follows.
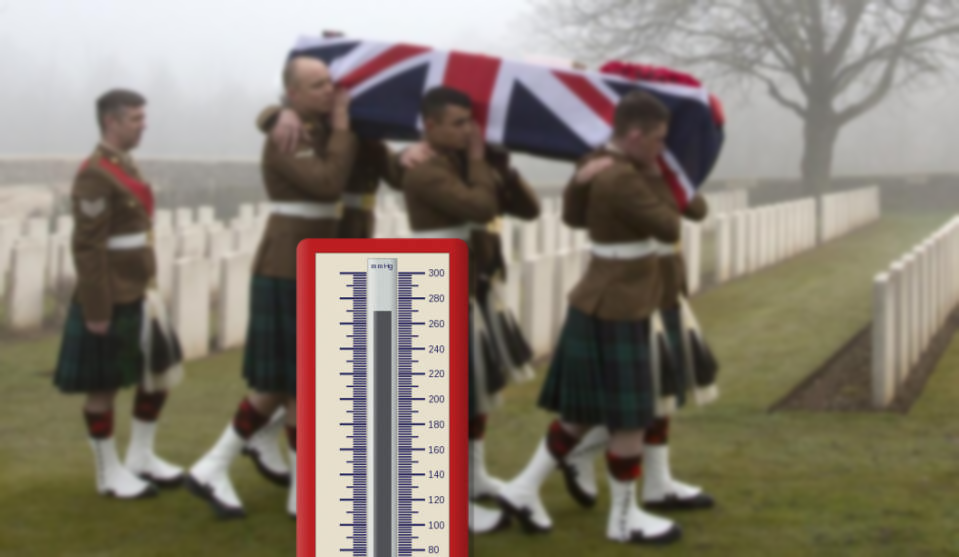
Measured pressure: 270,mmHg
